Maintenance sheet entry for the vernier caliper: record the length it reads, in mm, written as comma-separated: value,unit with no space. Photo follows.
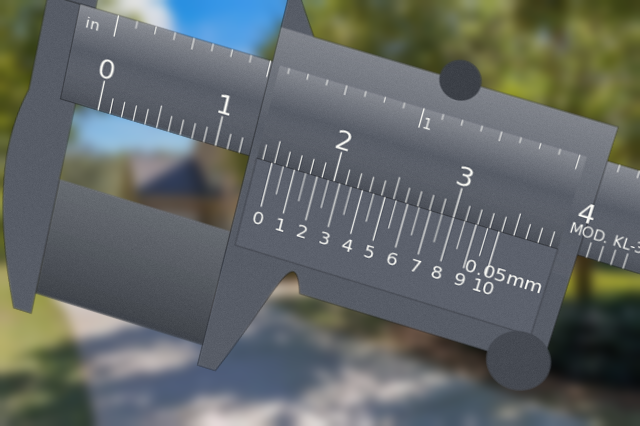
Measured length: 14.8,mm
